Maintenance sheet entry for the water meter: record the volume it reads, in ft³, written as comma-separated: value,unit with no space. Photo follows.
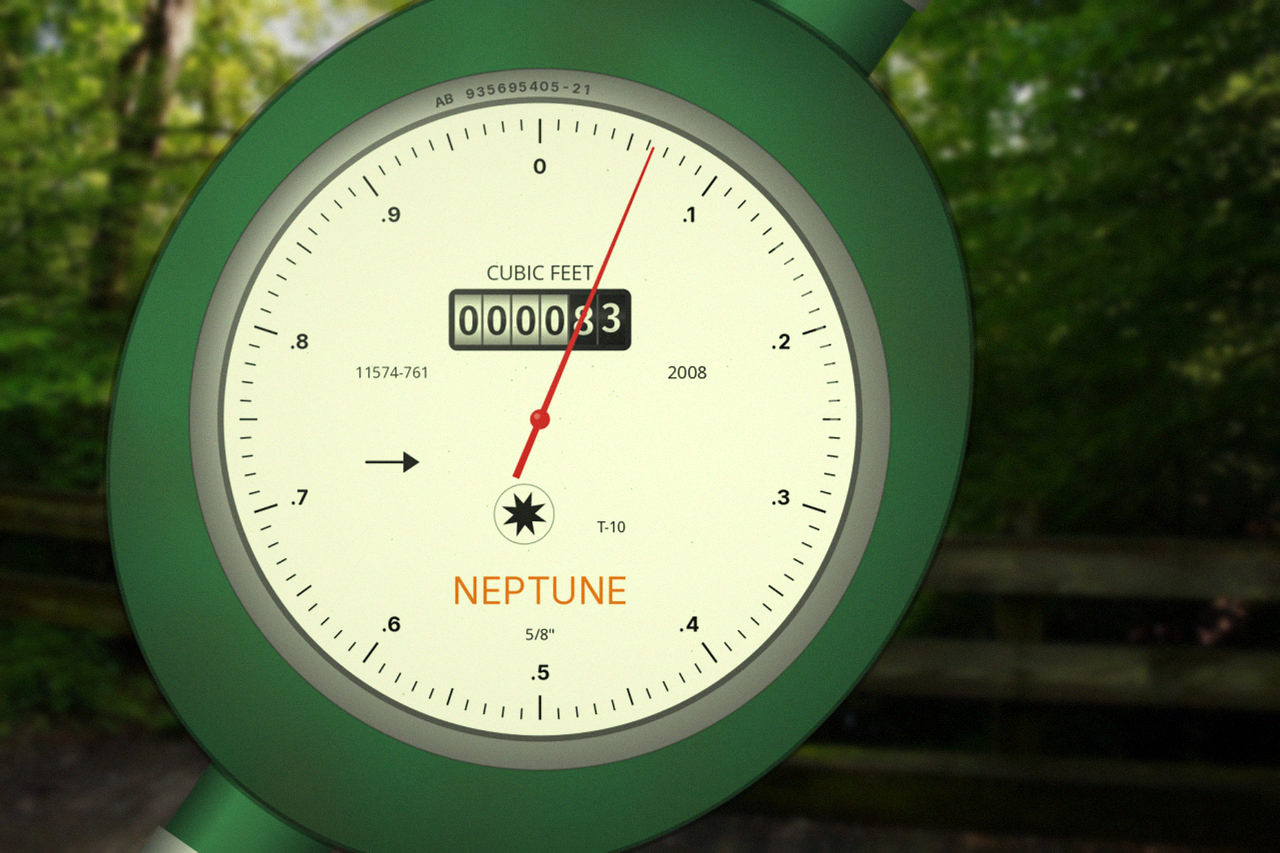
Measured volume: 83.06,ft³
